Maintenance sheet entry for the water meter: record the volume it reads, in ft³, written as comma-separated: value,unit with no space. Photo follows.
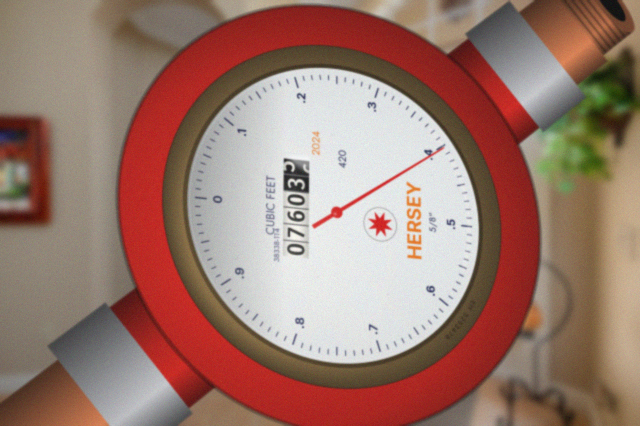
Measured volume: 76035.40,ft³
